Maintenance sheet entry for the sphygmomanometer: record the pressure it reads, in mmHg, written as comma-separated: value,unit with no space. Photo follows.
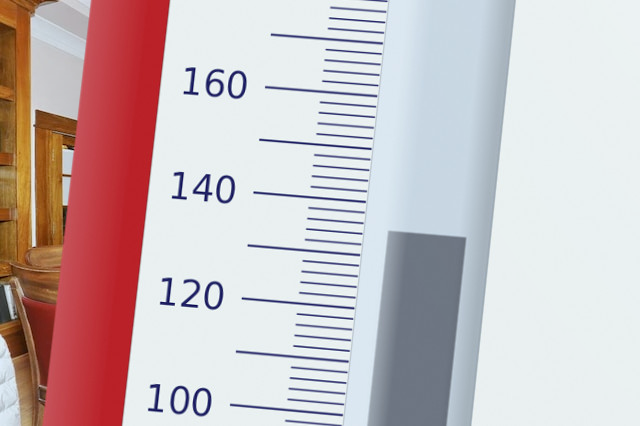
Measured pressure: 135,mmHg
